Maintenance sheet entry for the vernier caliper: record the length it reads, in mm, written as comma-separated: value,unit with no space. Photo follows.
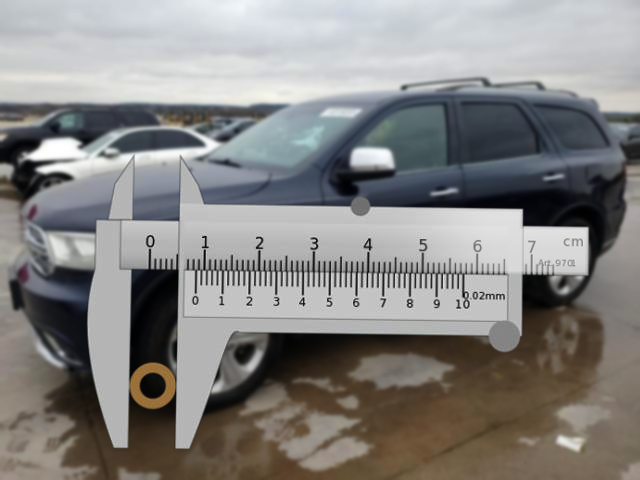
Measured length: 8.5,mm
